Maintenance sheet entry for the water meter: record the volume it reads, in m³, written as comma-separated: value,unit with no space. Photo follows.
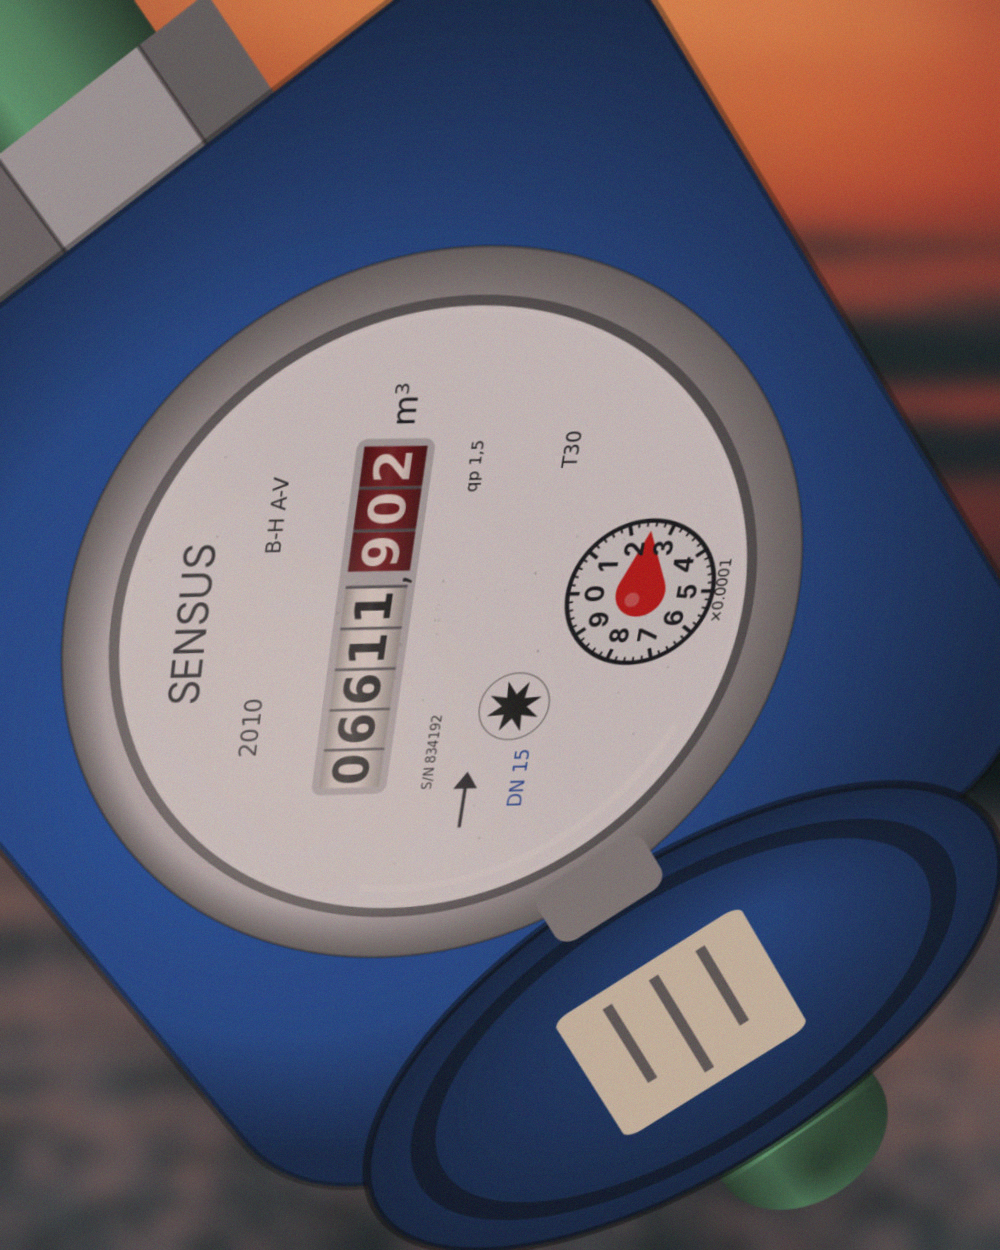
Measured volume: 6611.9022,m³
